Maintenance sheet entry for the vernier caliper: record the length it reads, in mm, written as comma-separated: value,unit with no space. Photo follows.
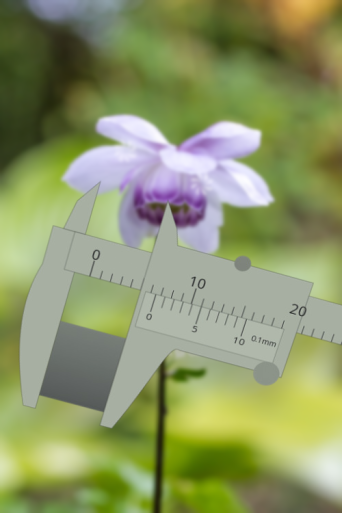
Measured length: 6.5,mm
